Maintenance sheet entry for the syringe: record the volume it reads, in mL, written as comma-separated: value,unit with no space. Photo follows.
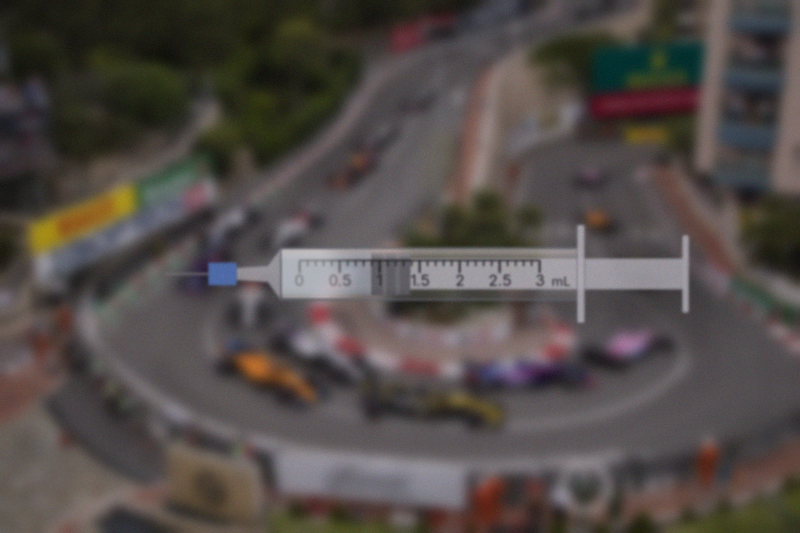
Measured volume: 0.9,mL
